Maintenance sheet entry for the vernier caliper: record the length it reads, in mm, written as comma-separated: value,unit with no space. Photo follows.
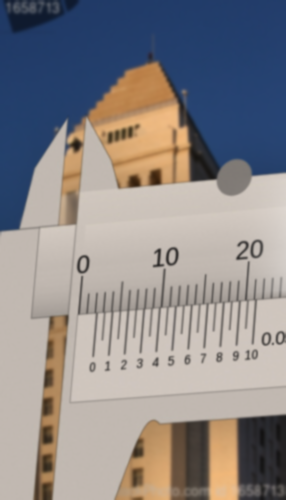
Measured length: 2.2,mm
